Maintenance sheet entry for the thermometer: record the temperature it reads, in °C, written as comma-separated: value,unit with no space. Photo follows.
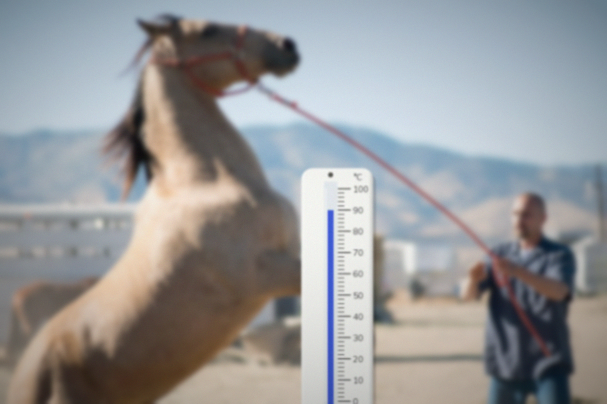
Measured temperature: 90,°C
